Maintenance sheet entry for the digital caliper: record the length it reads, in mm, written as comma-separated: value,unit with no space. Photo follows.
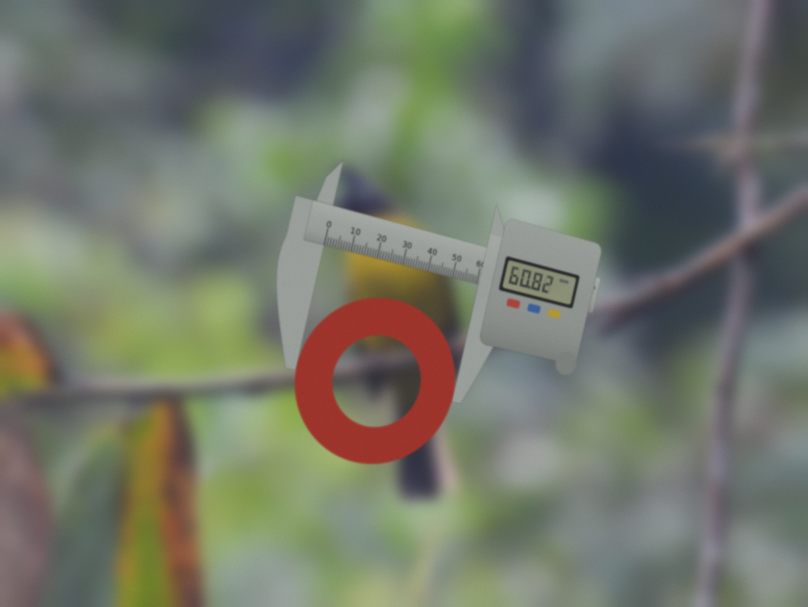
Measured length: 60.82,mm
